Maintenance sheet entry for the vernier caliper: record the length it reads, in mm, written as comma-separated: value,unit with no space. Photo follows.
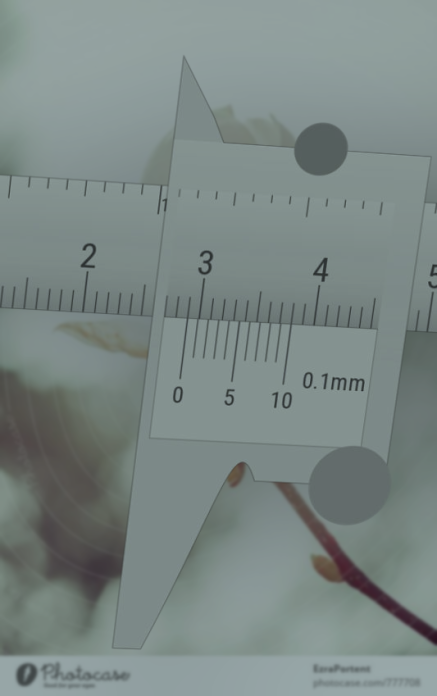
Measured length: 29.0,mm
